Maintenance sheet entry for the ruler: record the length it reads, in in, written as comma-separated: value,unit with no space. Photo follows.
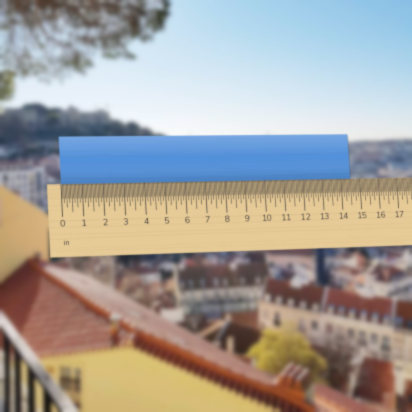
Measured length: 14.5,in
